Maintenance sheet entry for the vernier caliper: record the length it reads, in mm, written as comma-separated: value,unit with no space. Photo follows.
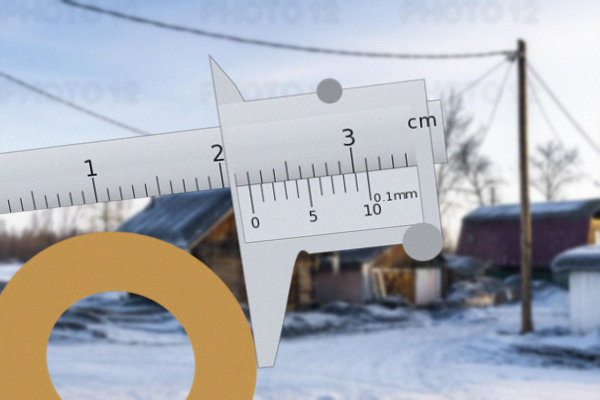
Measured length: 22.0,mm
